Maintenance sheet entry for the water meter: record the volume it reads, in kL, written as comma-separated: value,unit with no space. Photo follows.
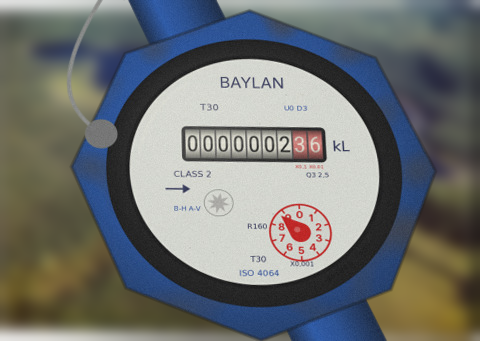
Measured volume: 2.368,kL
